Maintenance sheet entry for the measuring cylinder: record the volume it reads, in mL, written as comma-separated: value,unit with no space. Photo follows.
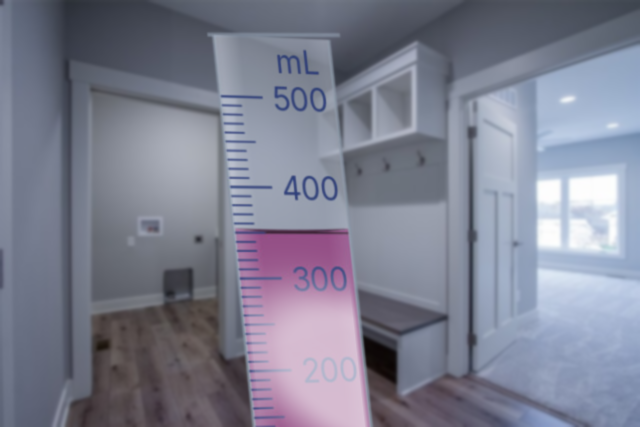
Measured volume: 350,mL
